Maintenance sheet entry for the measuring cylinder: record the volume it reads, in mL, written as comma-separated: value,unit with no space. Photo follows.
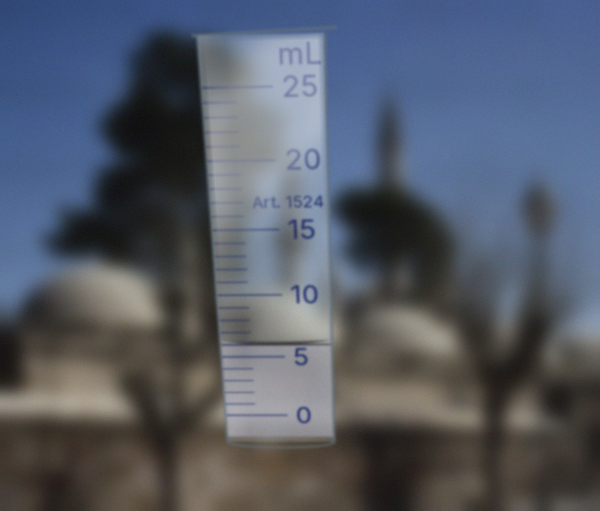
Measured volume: 6,mL
